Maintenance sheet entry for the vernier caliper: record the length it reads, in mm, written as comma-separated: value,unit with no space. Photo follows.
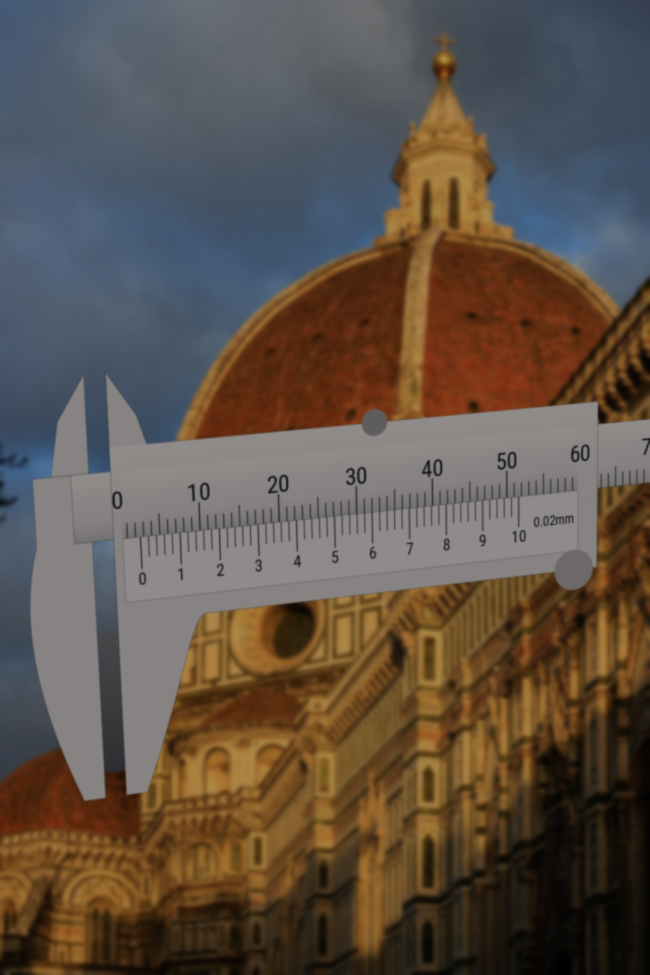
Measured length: 2.6,mm
